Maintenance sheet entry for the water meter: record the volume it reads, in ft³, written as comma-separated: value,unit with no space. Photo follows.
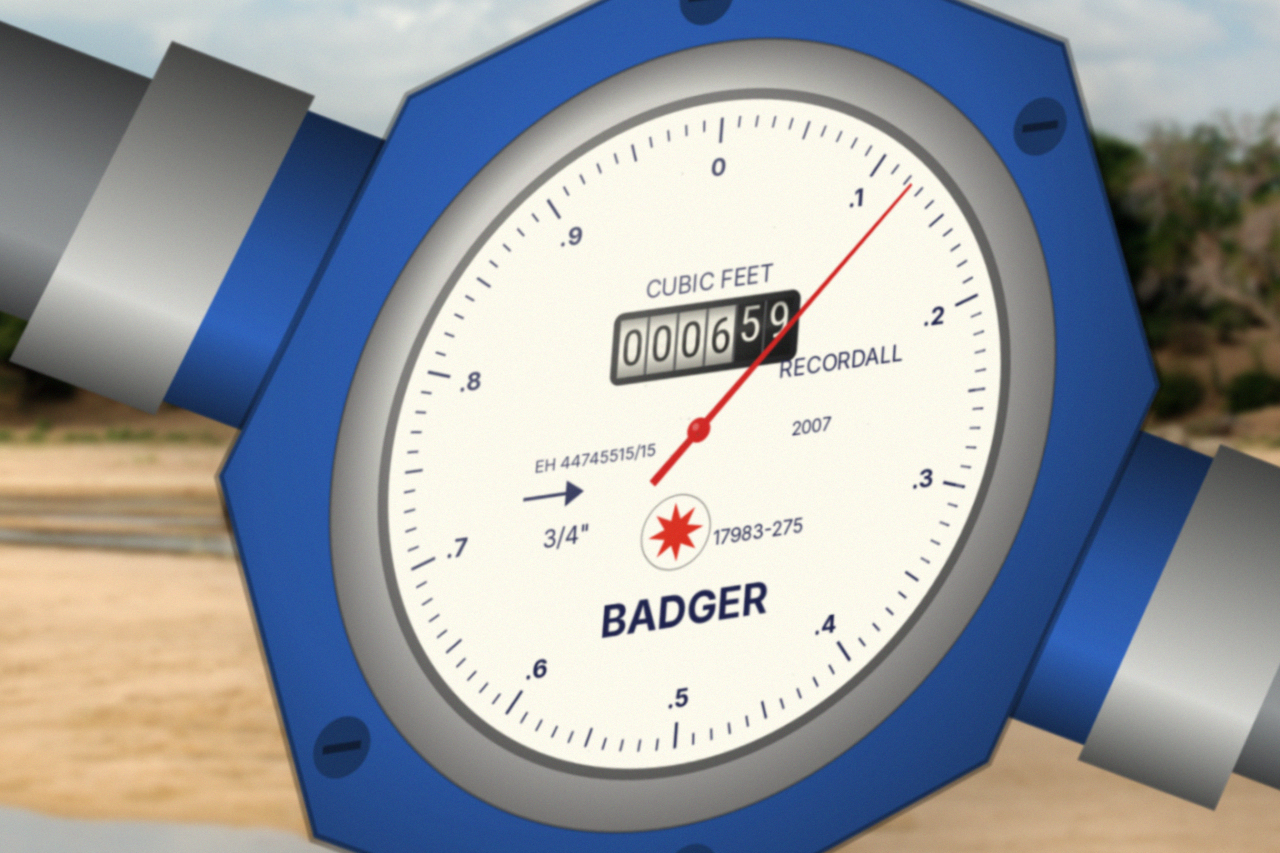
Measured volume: 659.12,ft³
